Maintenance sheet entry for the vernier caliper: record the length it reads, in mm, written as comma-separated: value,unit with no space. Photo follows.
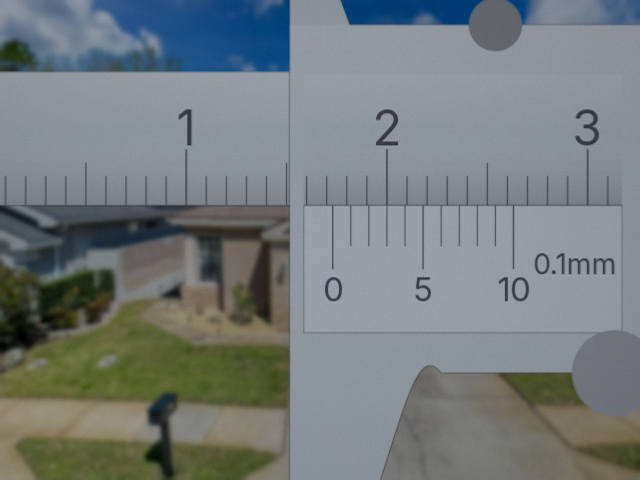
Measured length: 17.3,mm
